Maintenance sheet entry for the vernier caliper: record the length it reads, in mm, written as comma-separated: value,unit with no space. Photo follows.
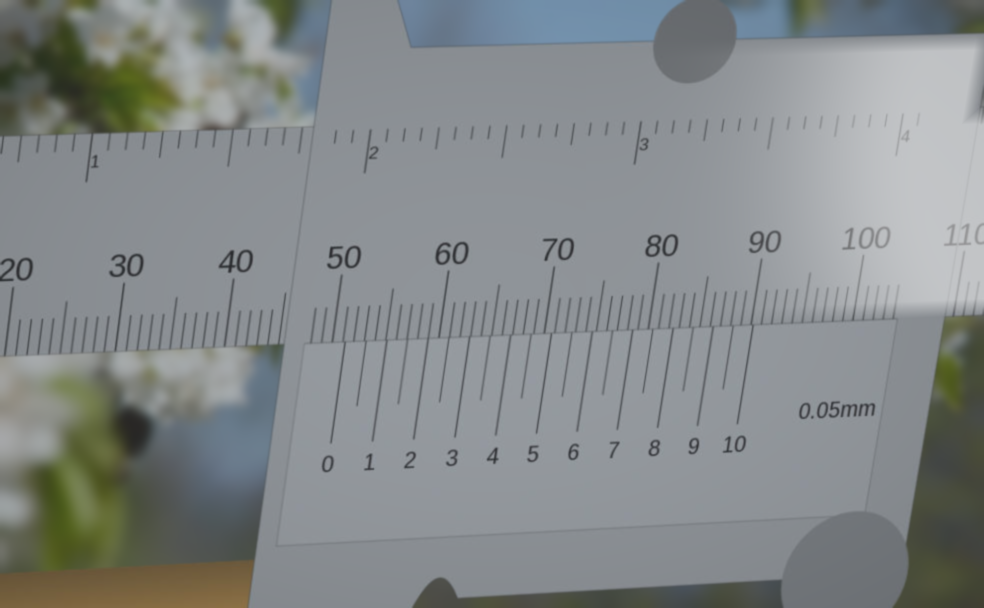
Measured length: 51.2,mm
